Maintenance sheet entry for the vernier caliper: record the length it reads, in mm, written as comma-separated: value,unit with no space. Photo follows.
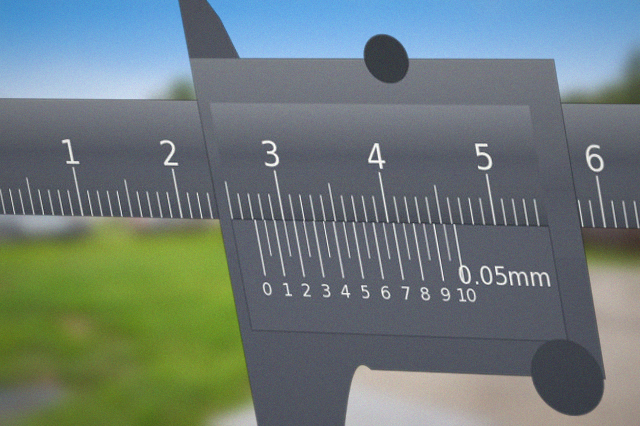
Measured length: 27.2,mm
